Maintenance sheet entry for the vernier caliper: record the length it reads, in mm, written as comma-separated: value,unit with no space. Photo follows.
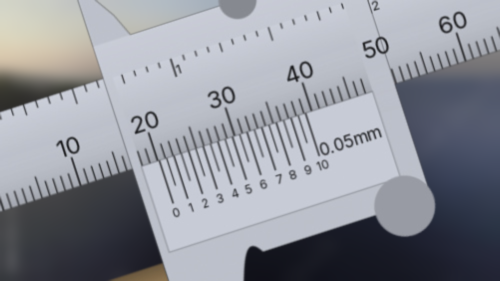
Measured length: 20.2,mm
